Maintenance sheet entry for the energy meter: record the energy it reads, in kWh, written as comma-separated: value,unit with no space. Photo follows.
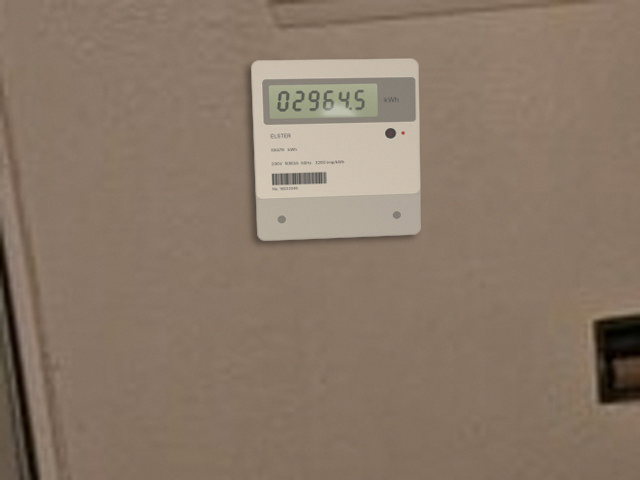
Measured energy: 2964.5,kWh
